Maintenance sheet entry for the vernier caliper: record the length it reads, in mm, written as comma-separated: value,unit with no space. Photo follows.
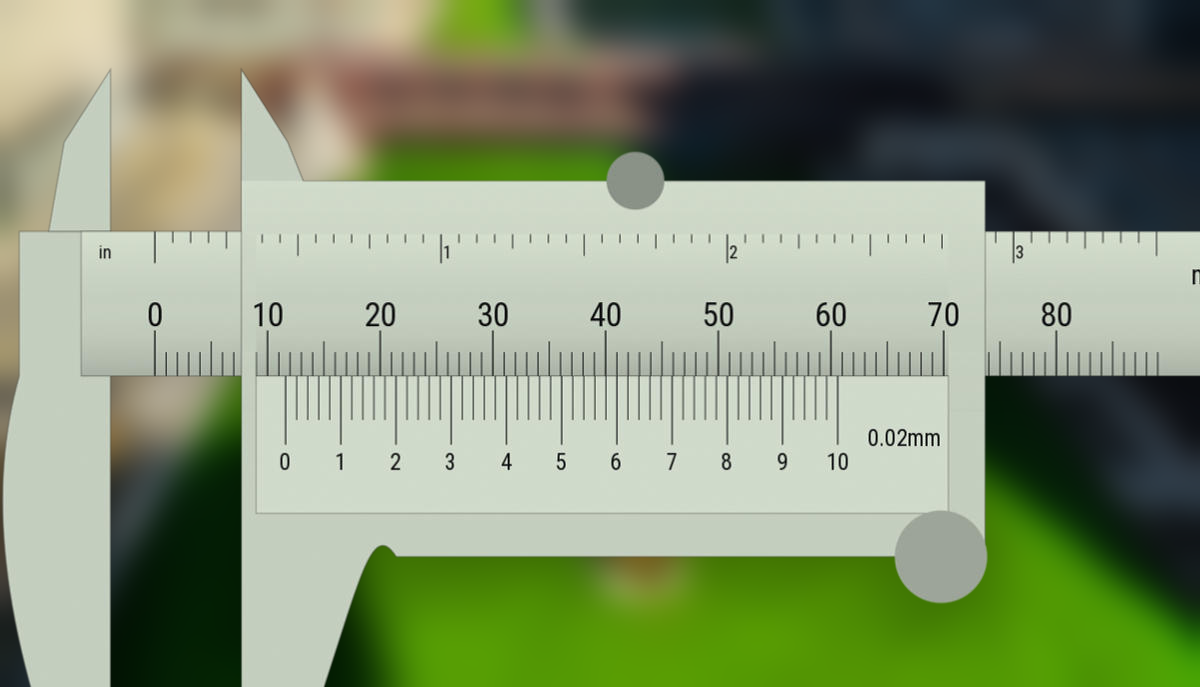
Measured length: 11.6,mm
